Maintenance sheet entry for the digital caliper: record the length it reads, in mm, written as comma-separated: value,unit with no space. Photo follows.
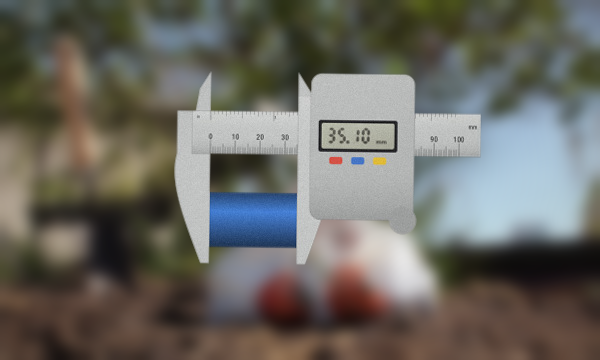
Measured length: 35.10,mm
